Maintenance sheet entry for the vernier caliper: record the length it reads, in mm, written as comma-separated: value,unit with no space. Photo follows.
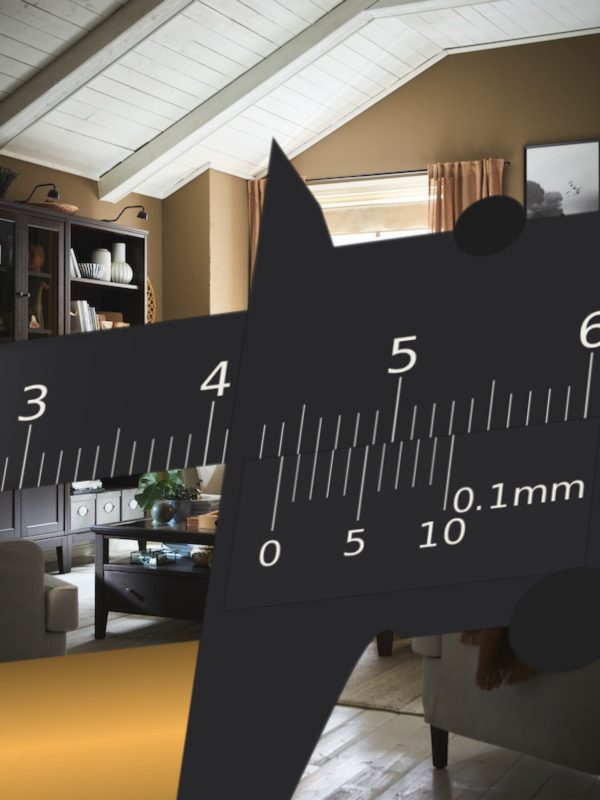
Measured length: 44.2,mm
